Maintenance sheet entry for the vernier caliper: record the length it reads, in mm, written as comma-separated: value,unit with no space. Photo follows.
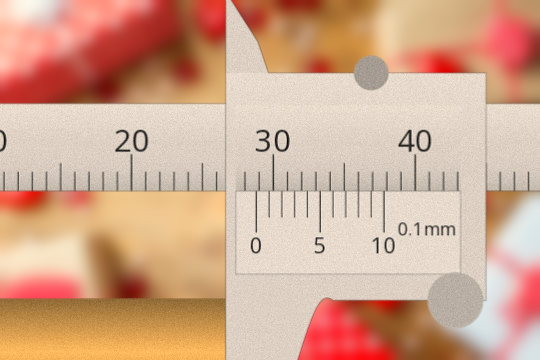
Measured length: 28.8,mm
